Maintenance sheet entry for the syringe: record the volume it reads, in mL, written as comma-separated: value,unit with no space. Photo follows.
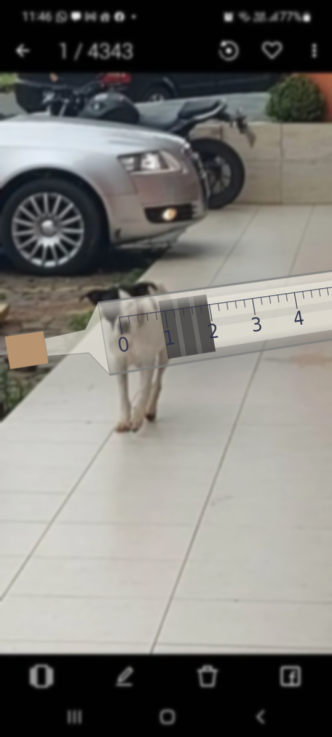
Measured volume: 0.9,mL
